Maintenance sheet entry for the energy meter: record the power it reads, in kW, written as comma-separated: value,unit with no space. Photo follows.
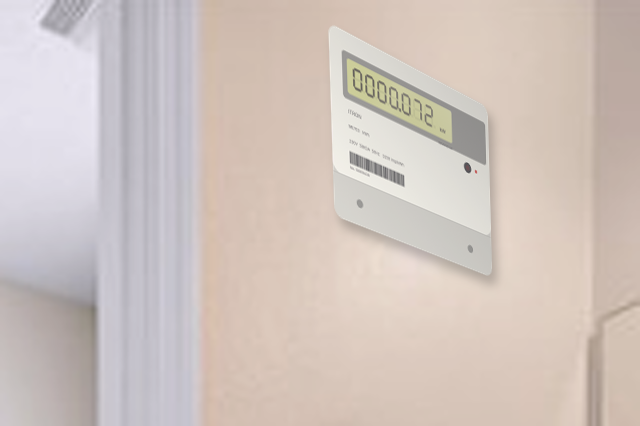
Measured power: 0.072,kW
